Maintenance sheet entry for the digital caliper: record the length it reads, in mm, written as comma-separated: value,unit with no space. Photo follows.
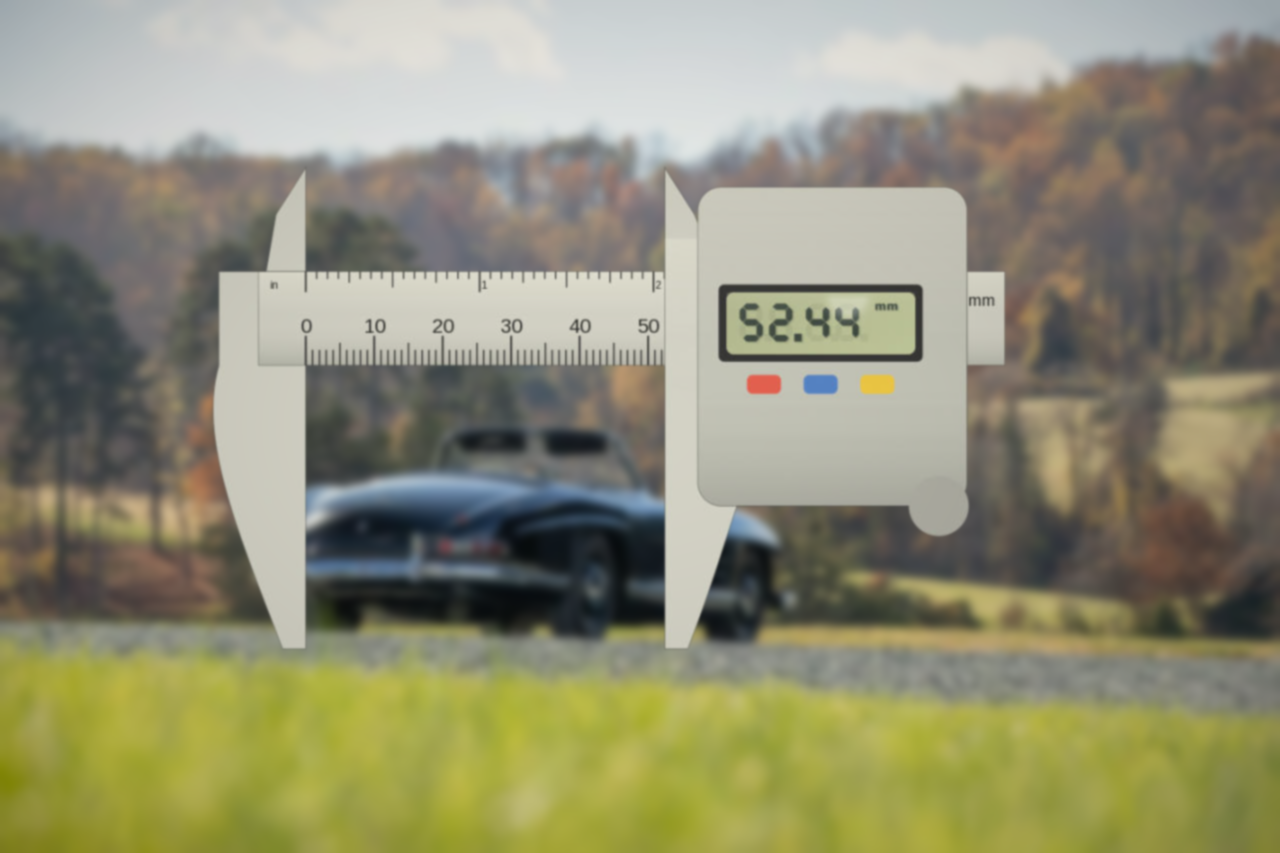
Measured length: 52.44,mm
